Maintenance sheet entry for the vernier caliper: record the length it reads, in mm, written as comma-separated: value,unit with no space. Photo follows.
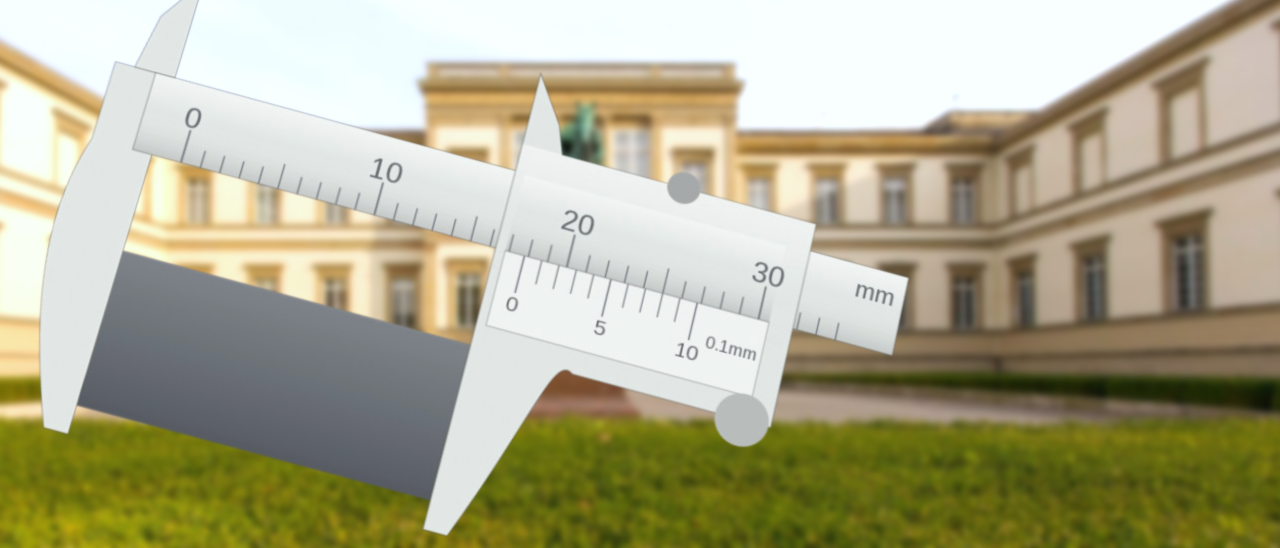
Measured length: 17.8,mm
